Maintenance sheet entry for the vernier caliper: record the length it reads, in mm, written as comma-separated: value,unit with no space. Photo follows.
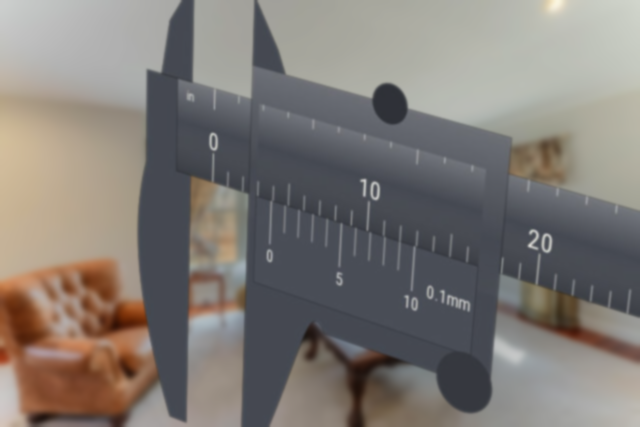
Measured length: 3.9,mm
